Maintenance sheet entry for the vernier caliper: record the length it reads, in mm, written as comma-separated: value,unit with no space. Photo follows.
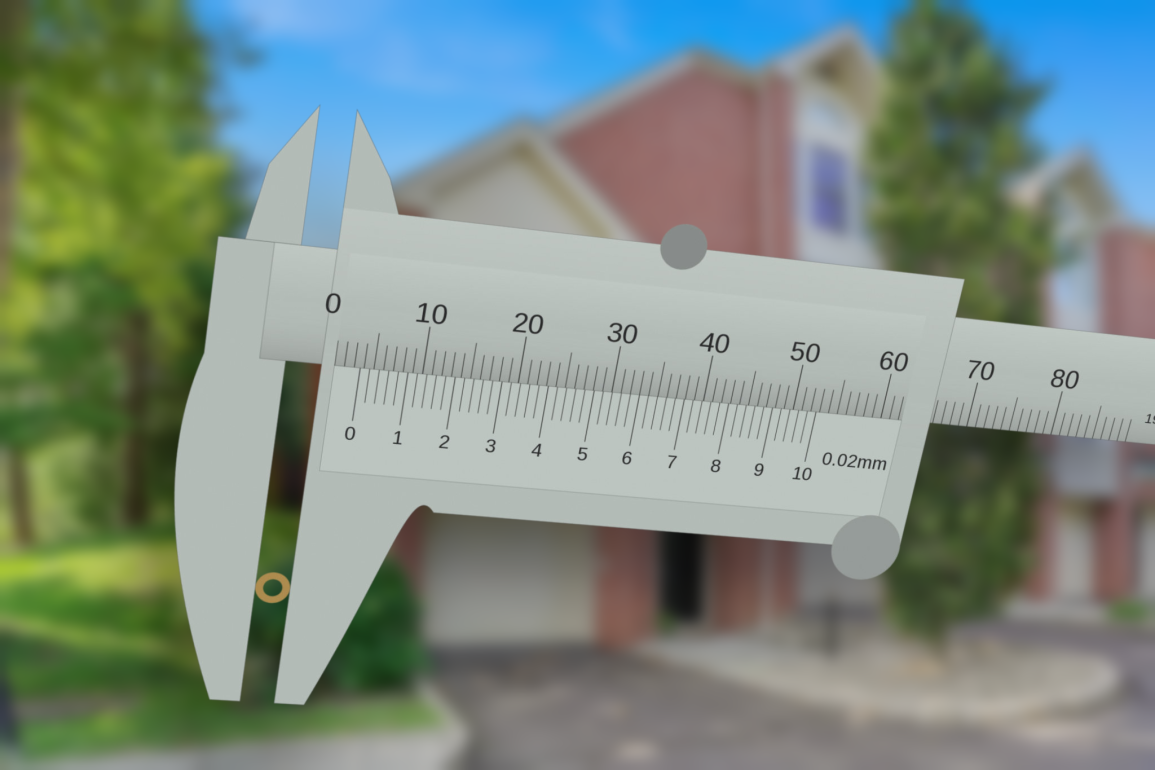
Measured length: 3.6,mm
